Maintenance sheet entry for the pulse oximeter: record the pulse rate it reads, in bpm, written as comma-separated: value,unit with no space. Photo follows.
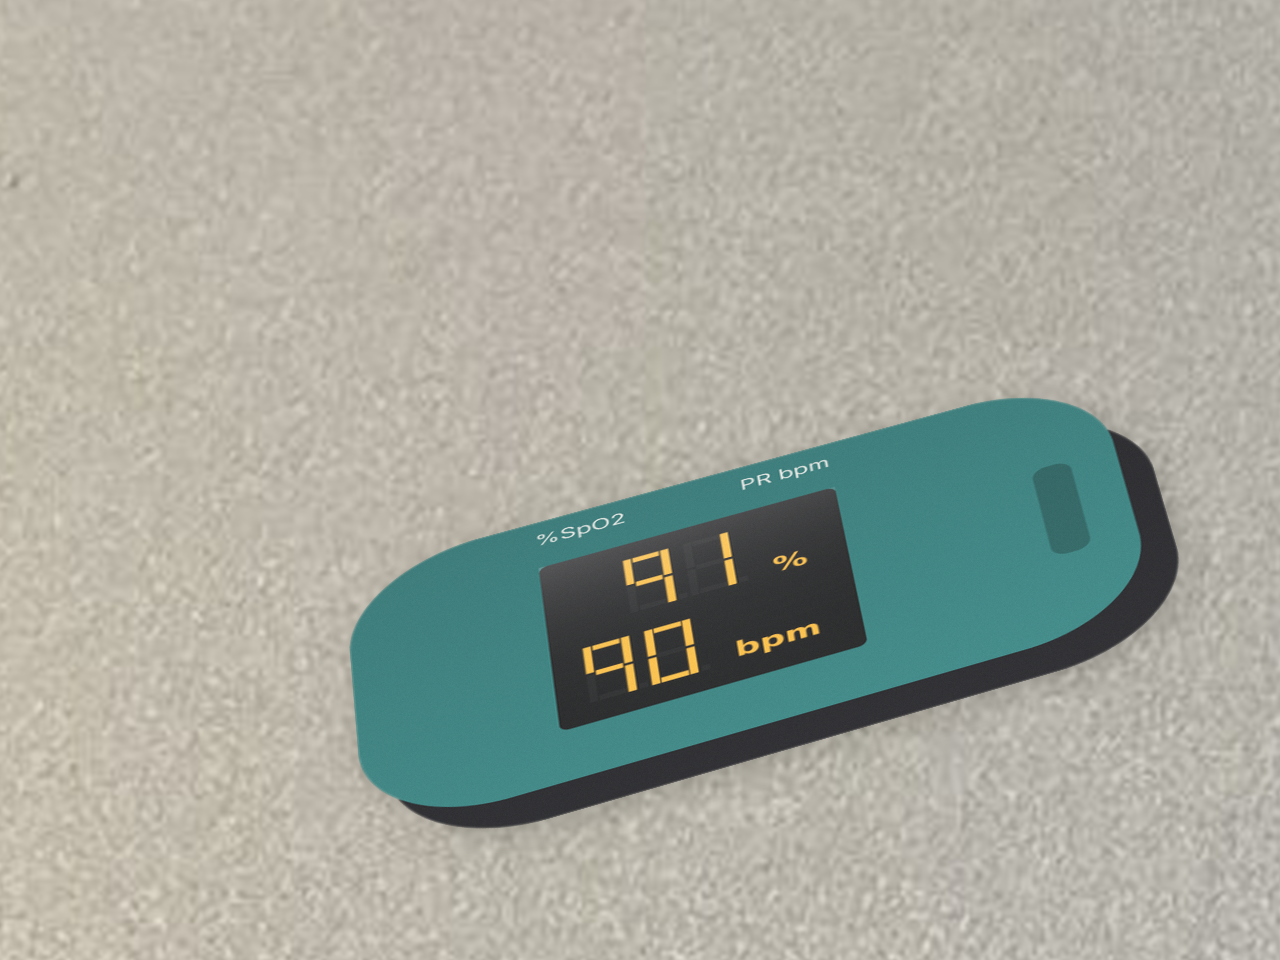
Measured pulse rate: 90,bpm
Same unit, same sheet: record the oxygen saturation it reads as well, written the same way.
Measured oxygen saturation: 91,%
